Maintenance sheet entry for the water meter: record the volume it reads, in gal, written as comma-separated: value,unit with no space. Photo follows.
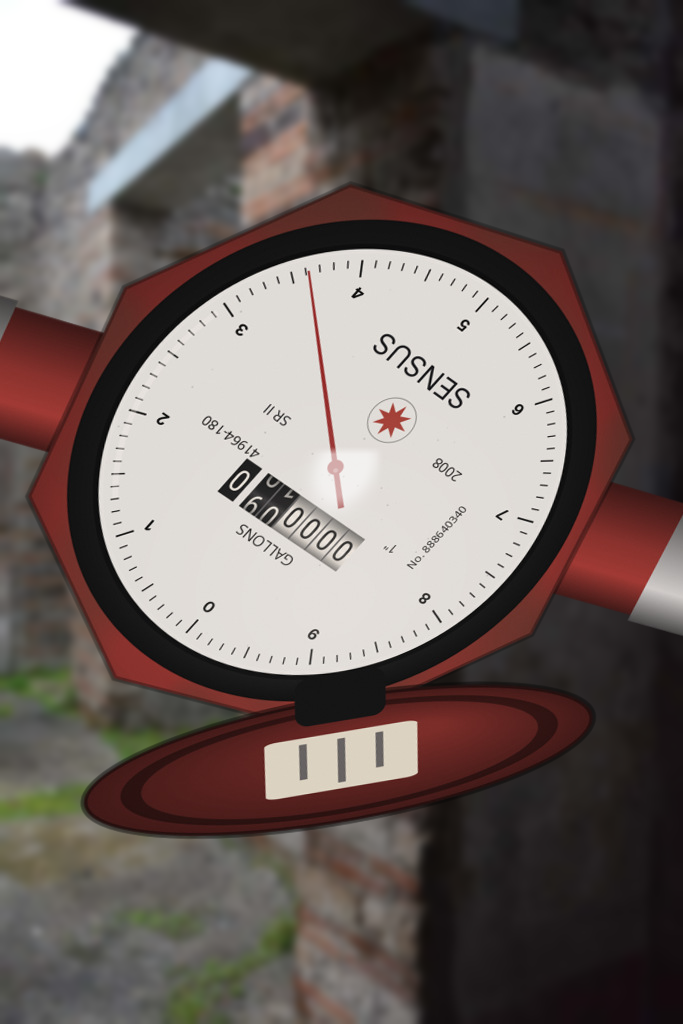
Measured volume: 93.6,gal
